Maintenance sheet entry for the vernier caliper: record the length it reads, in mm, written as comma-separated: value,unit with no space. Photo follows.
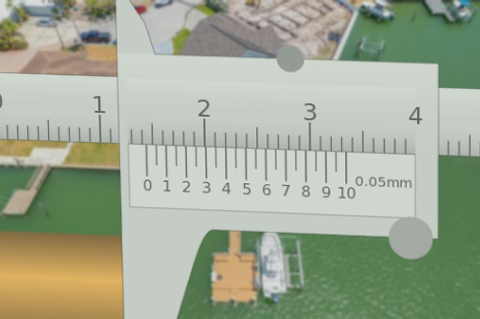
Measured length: 14.4,mm
